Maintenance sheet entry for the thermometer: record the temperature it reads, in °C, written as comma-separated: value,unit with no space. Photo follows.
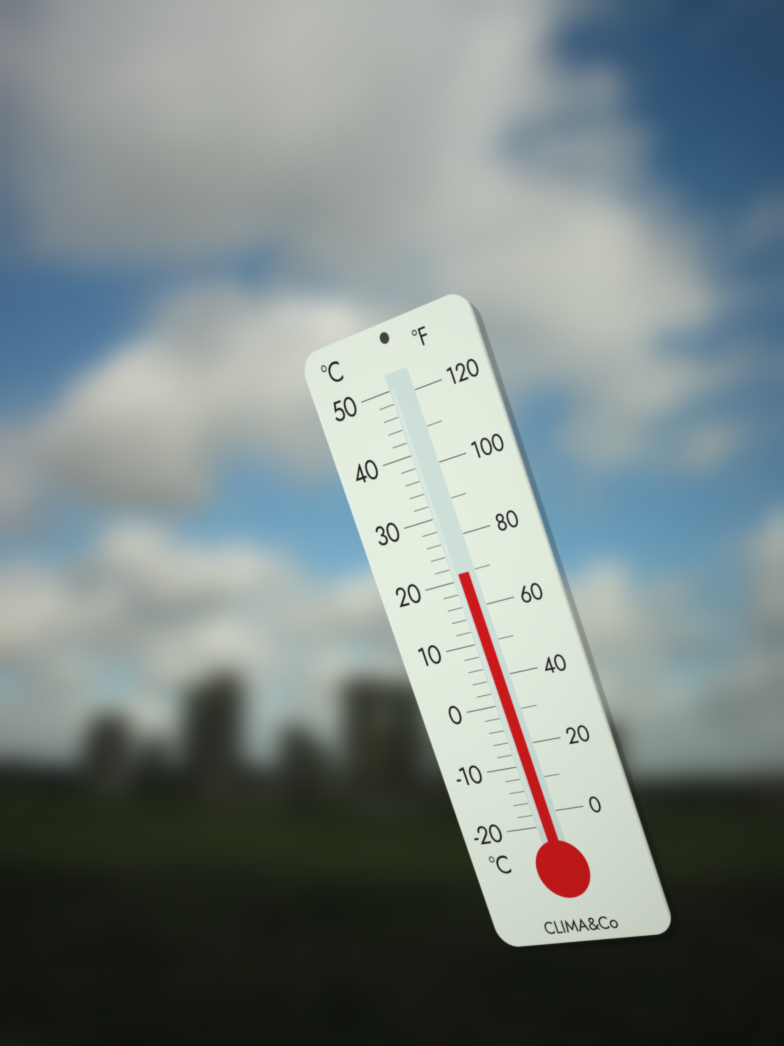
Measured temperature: 21,°C
